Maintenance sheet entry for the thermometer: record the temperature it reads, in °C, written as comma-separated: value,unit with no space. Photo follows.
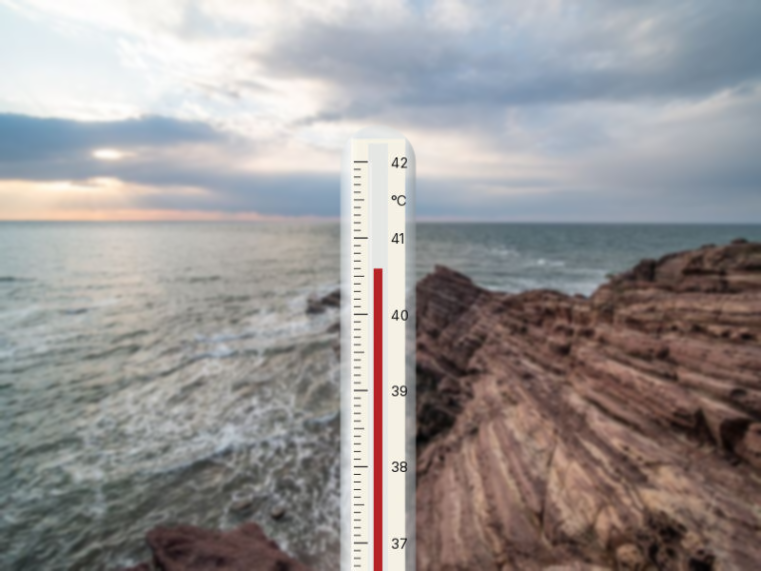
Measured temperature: 40.6,°C
